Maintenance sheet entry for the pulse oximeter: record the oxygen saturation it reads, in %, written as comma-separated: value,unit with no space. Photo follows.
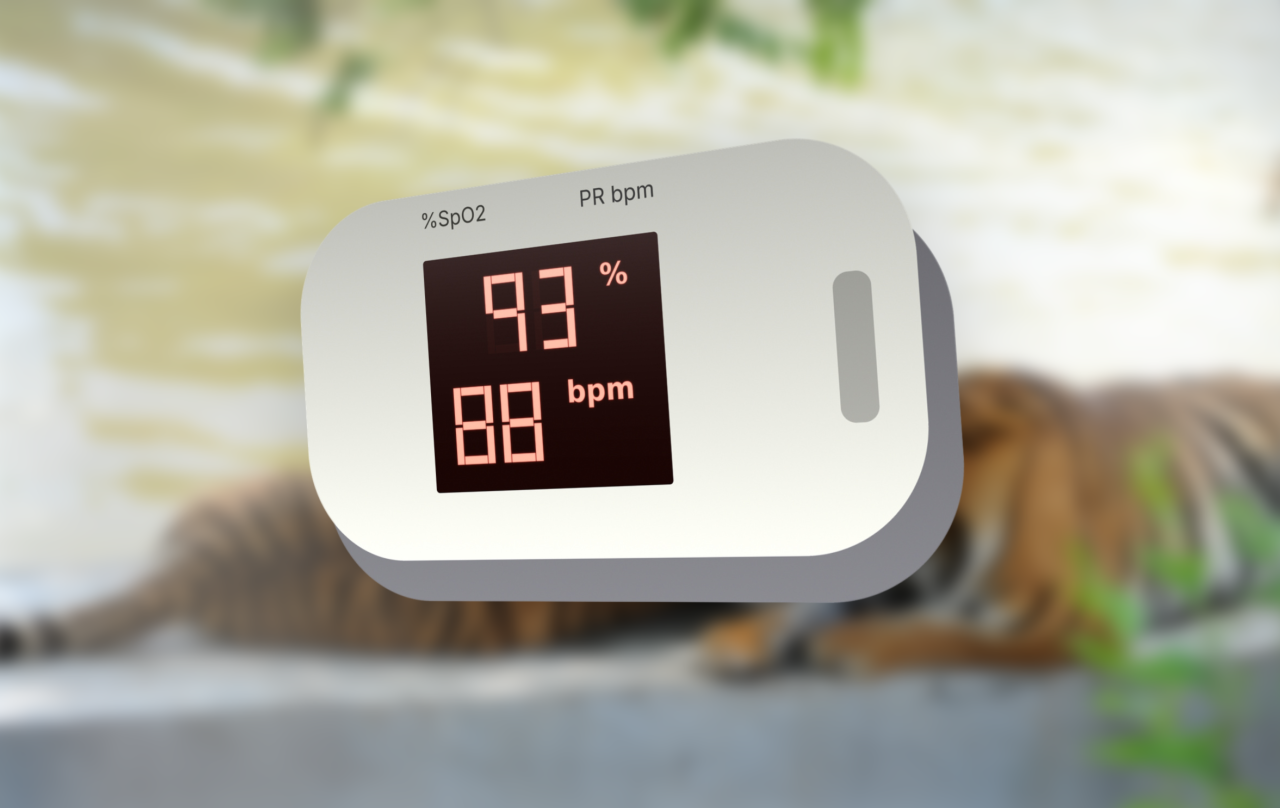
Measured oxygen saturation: 93,%
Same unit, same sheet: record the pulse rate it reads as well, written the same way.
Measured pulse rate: 88,bpm
